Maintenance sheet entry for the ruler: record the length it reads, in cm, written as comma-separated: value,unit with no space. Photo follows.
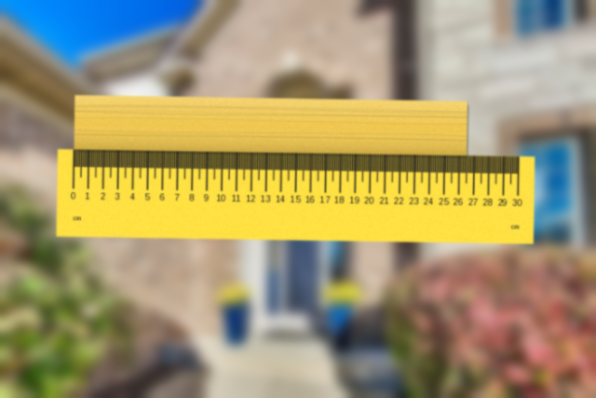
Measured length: 26.5,cm
